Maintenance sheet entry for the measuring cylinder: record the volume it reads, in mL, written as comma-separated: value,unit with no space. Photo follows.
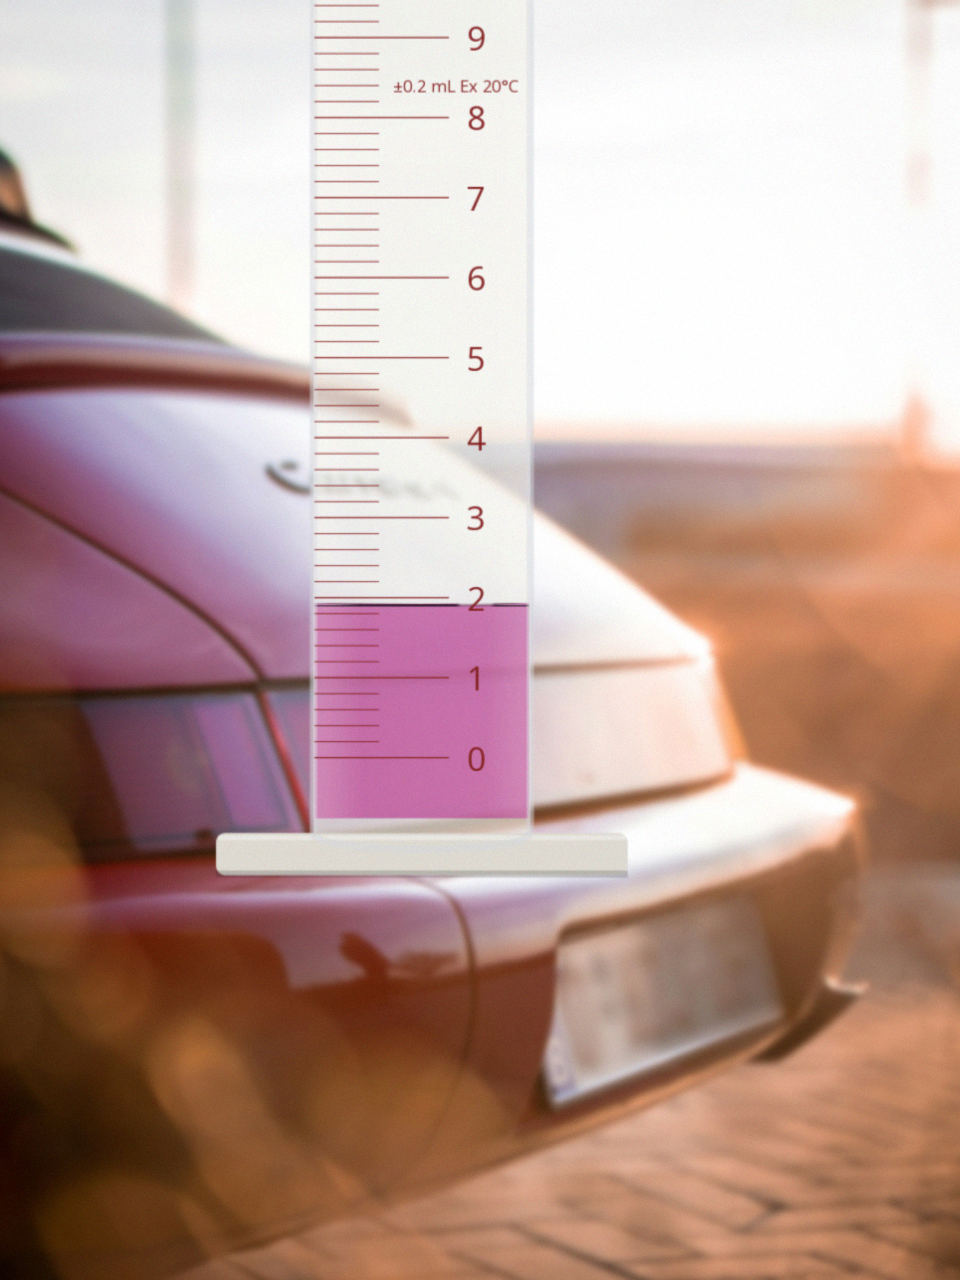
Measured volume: 1.9,mL
